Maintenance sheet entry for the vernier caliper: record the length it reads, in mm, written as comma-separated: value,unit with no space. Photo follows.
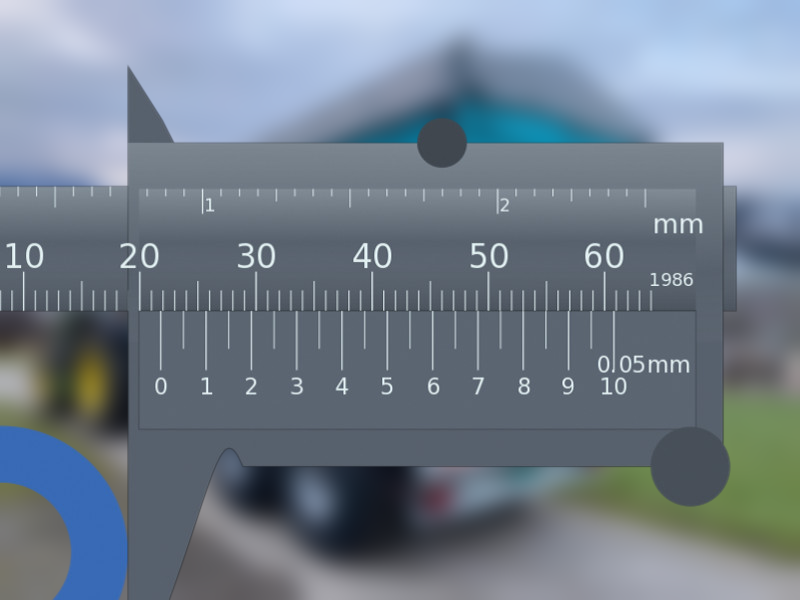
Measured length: 21.8,mm
